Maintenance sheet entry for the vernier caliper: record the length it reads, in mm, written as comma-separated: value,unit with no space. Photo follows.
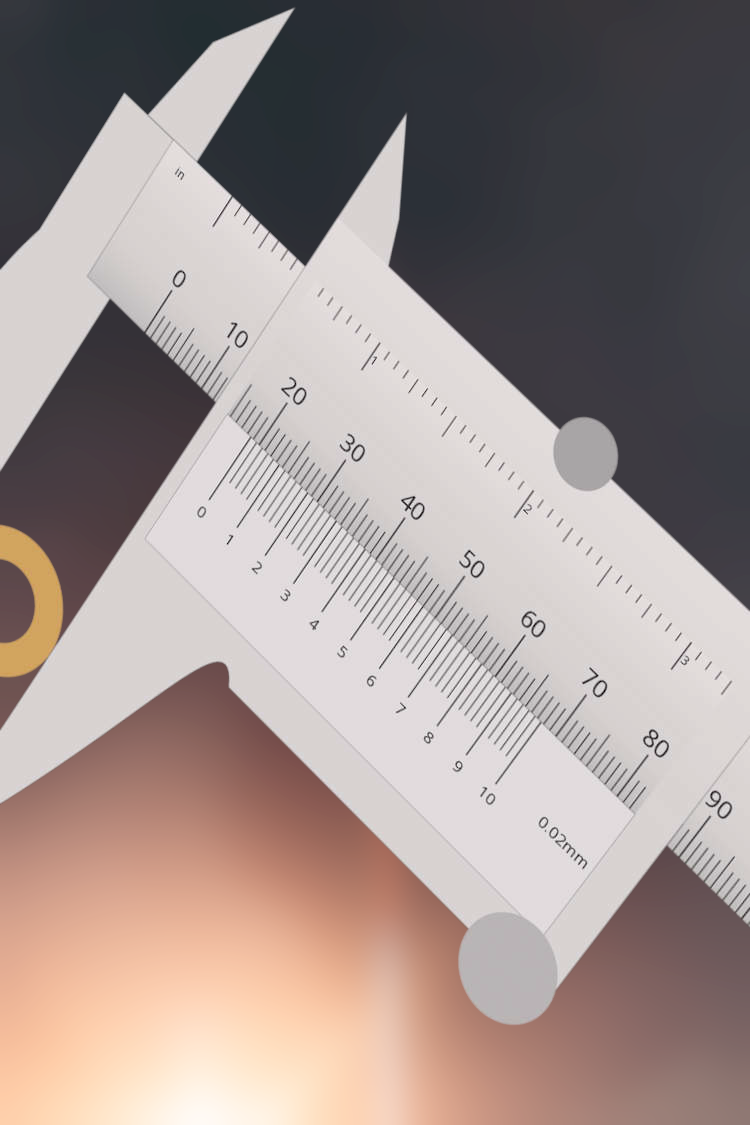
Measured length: 18.6,mm
